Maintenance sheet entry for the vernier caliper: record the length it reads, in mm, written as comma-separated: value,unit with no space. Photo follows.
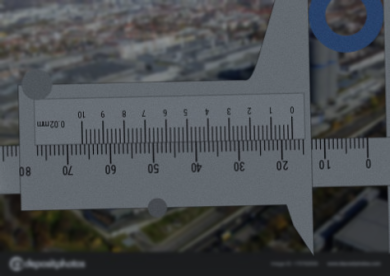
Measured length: 17.5,mm
